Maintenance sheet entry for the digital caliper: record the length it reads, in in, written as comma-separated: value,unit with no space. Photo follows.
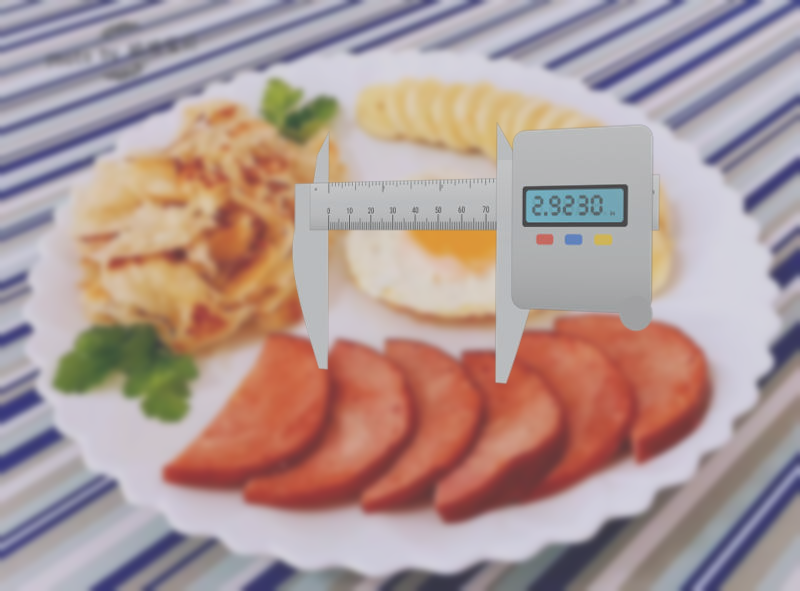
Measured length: 2.9230,in
